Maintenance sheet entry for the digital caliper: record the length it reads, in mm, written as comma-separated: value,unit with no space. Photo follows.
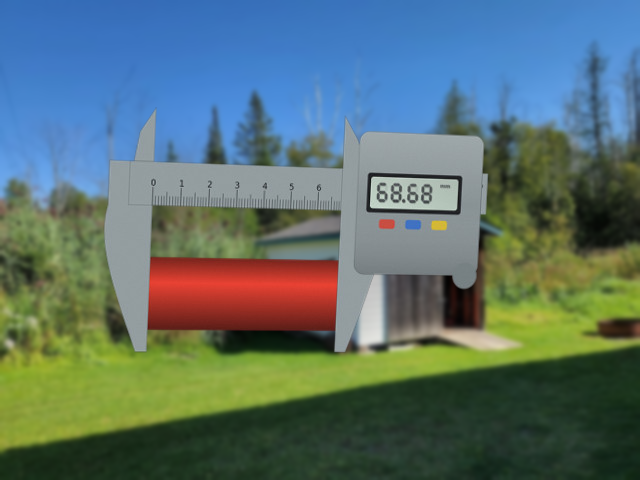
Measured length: 68.68,mm
